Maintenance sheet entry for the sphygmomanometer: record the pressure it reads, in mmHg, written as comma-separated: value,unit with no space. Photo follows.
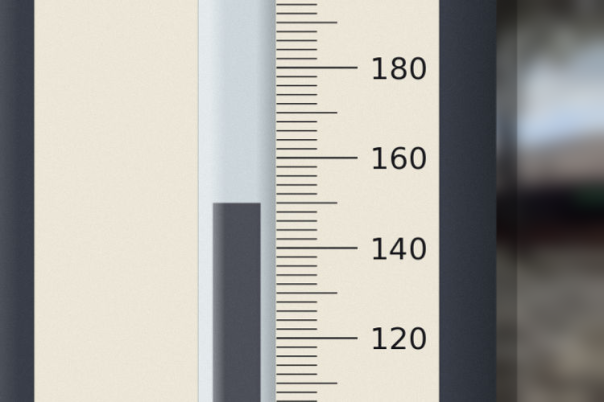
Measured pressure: 150,mmHg
